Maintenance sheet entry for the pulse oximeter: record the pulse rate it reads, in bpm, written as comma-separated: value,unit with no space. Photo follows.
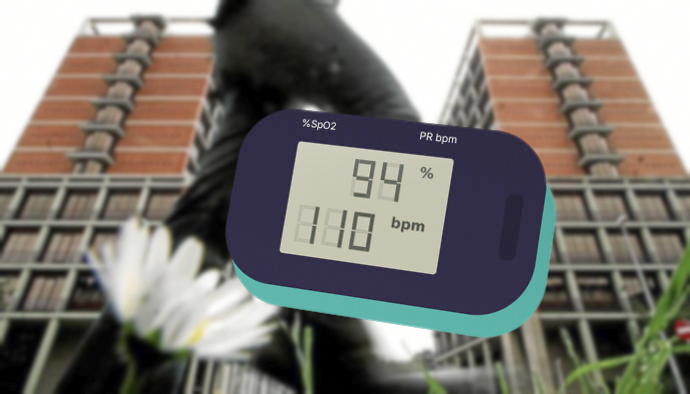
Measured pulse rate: 110,bpm
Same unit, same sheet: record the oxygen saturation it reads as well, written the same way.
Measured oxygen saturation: 94,%
